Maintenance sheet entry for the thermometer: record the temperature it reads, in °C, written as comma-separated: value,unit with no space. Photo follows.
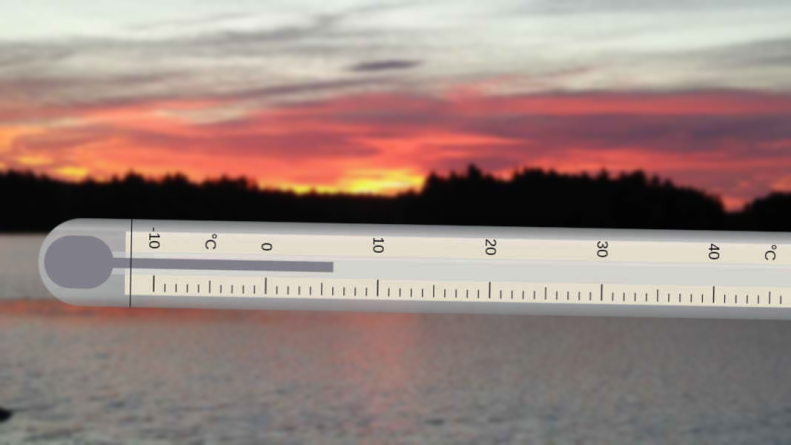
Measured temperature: 6,°C
